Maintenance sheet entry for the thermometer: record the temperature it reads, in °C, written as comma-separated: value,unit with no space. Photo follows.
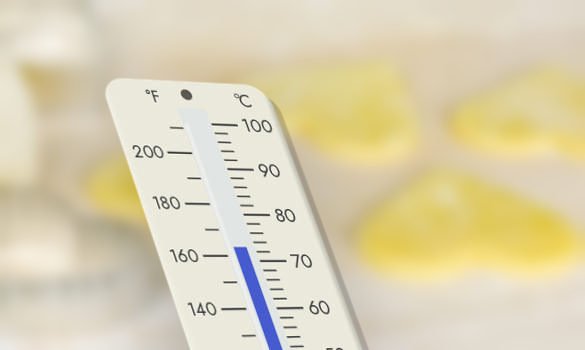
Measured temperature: 73,°C
